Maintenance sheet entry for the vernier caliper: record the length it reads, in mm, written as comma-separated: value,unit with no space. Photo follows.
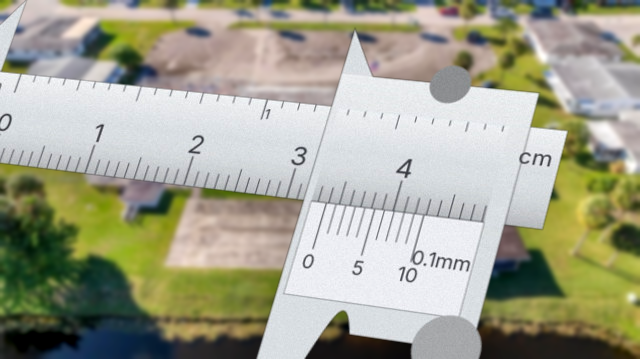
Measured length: 33.8,mm
